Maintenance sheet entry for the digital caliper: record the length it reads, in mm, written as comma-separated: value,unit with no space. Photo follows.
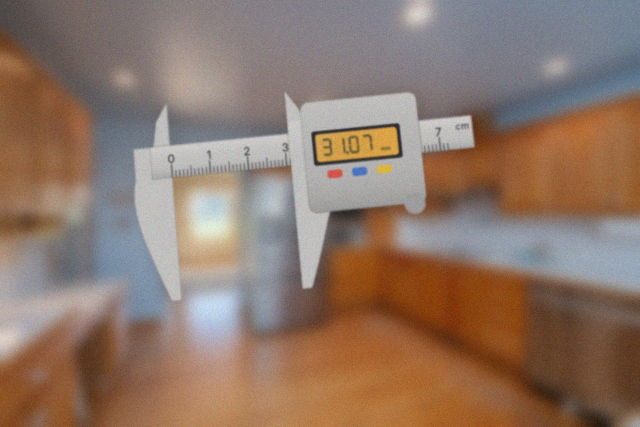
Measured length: 31.07,mm
